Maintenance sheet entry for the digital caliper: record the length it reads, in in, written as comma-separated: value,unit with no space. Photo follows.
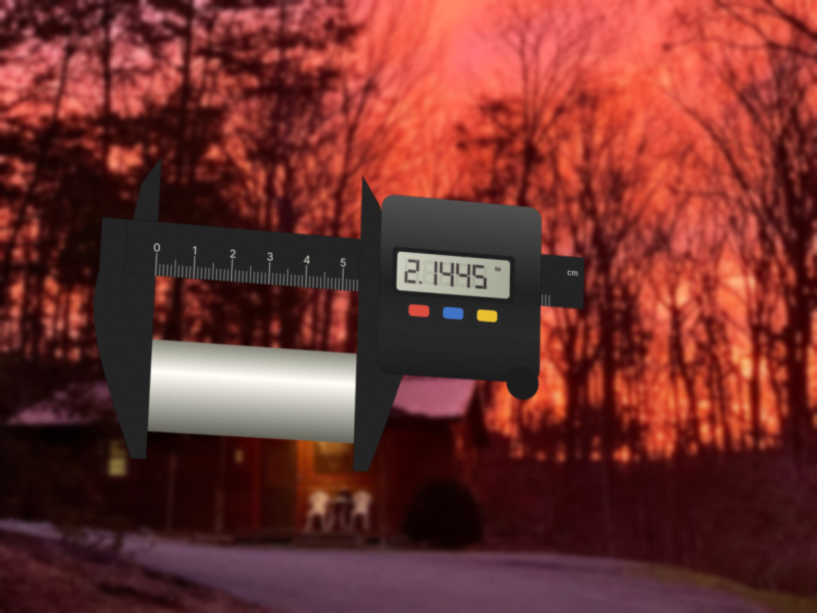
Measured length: 2.1445,in
